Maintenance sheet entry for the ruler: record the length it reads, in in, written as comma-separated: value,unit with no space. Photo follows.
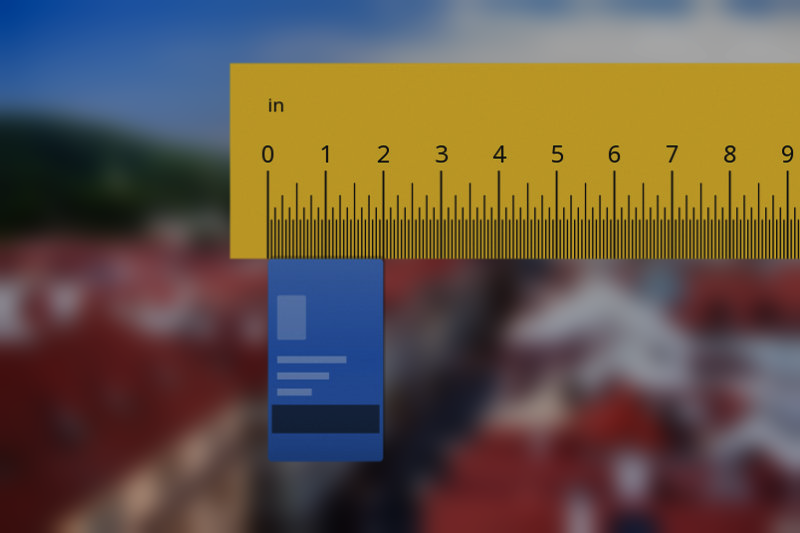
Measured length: 2,in
